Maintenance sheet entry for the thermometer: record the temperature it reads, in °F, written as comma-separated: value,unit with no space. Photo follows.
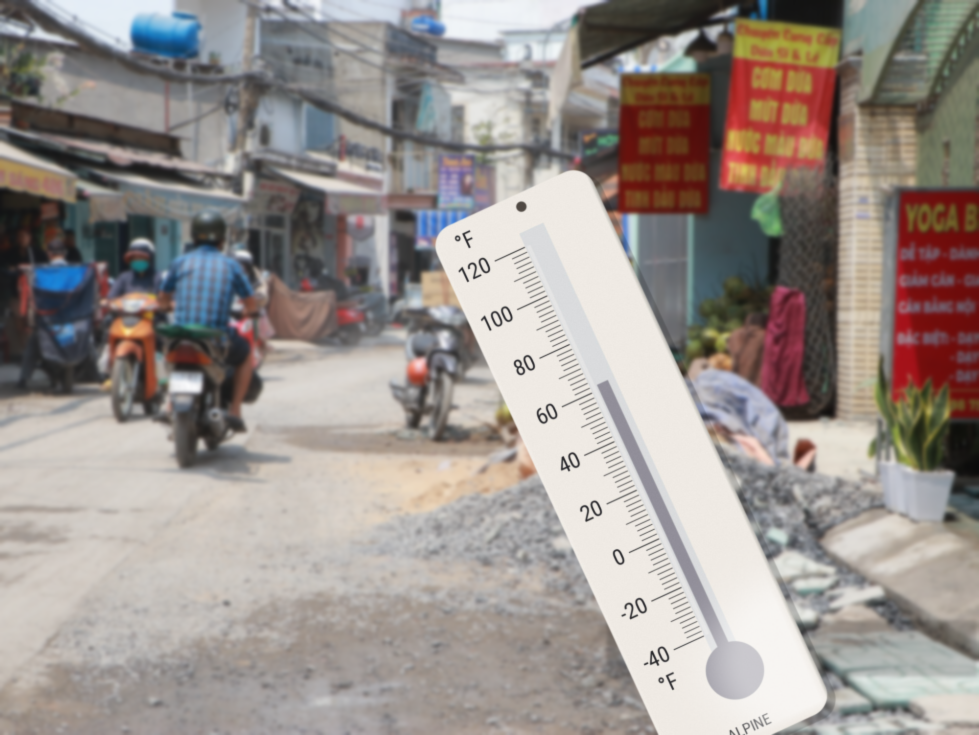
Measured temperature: 62,°F
